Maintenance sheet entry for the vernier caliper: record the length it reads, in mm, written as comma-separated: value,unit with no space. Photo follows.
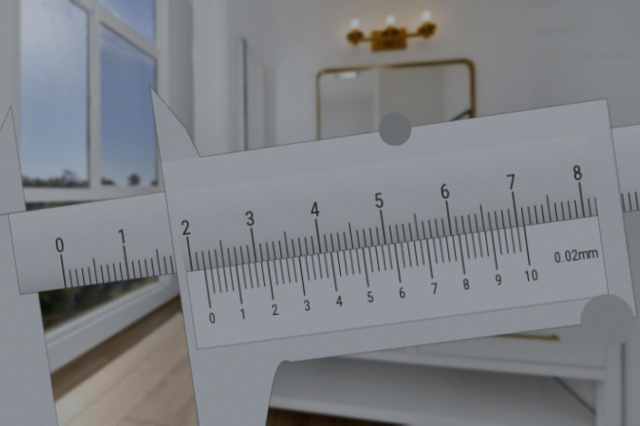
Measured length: 22.0,mm
